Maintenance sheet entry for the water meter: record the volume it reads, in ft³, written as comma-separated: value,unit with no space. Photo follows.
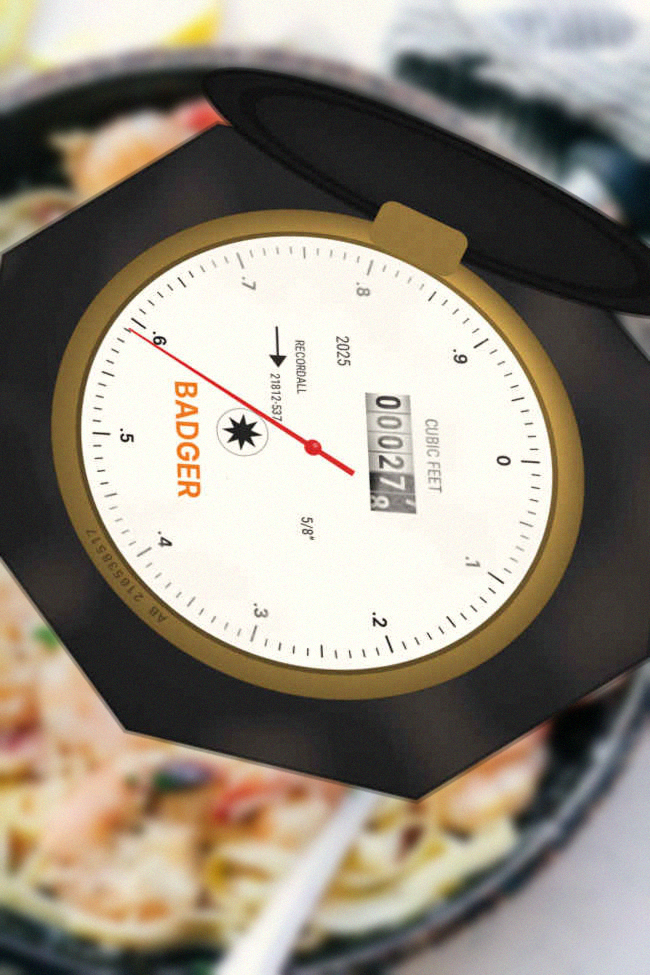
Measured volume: 277.59,ft³
